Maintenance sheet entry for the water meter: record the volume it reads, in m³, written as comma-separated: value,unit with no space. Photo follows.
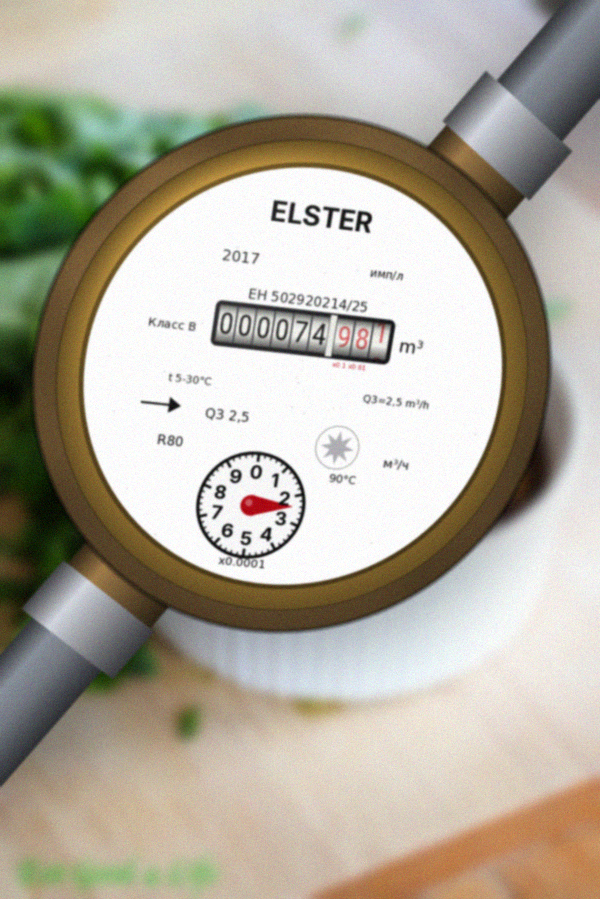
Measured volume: 74.9812,m³
